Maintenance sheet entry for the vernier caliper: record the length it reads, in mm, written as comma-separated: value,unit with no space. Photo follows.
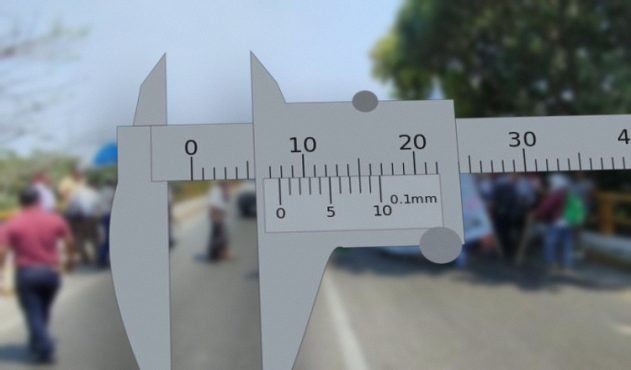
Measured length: 7.8,mm
